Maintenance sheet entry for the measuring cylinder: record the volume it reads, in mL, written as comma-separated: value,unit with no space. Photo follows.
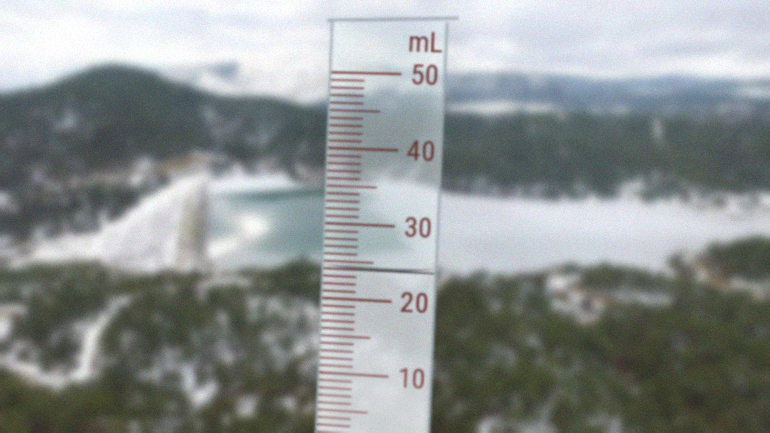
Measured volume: 24,mL
